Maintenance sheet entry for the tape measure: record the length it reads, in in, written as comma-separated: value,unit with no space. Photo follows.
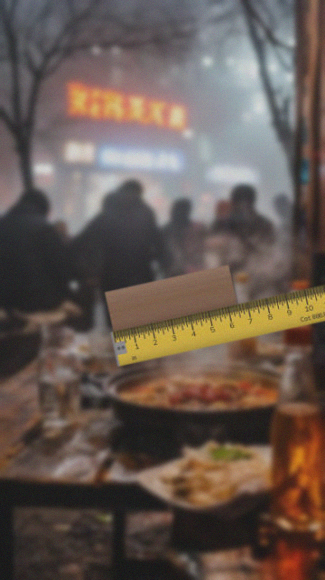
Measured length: 6.5,in
